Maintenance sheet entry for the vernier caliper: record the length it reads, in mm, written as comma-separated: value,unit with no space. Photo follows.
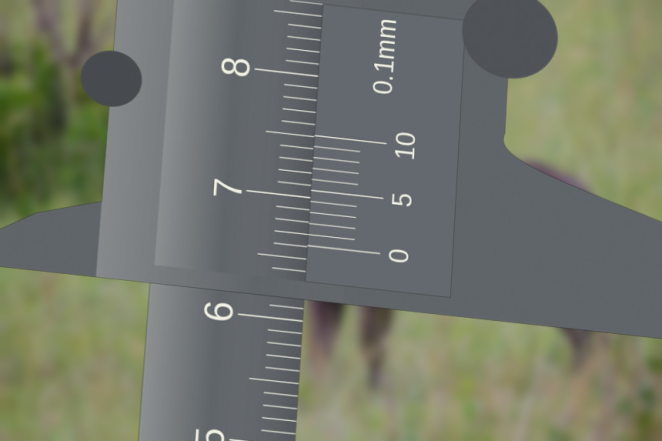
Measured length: 66.1,mm
